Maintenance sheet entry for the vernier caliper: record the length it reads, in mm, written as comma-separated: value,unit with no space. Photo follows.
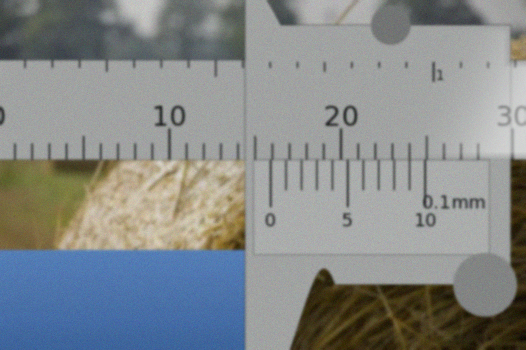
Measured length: 15.9,mm
